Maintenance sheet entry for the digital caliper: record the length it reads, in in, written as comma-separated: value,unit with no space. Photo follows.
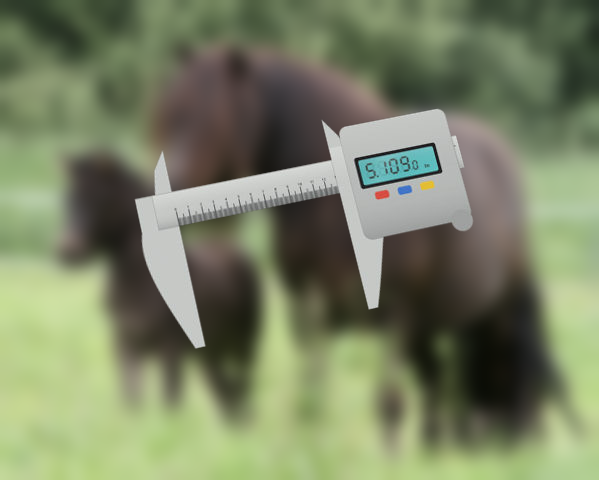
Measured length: 5.1090,in
